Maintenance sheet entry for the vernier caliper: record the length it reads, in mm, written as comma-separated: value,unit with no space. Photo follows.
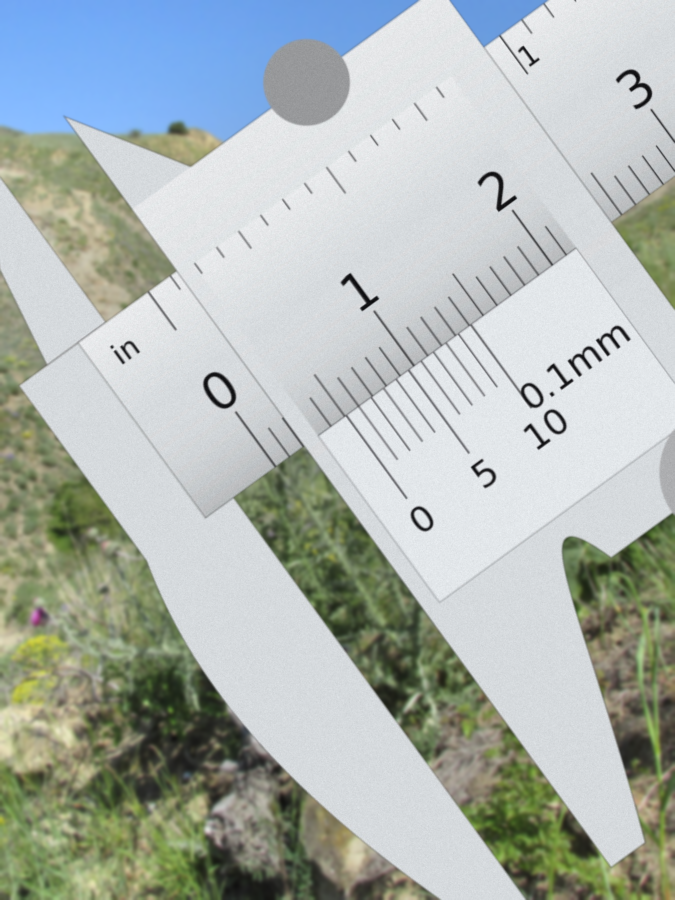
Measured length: 5.1,mm
